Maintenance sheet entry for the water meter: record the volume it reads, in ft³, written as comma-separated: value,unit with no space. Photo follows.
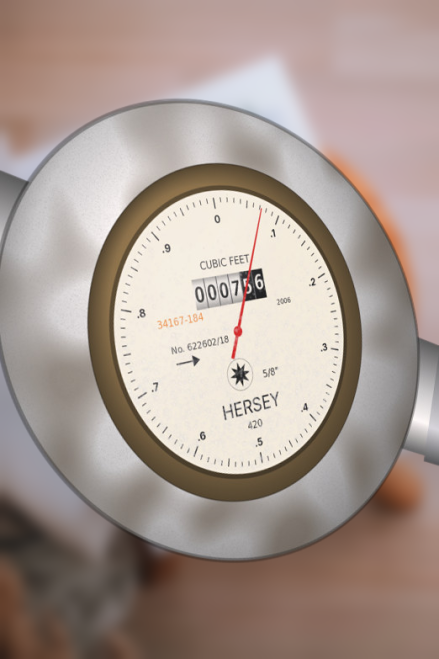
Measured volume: 756.07,ft³
